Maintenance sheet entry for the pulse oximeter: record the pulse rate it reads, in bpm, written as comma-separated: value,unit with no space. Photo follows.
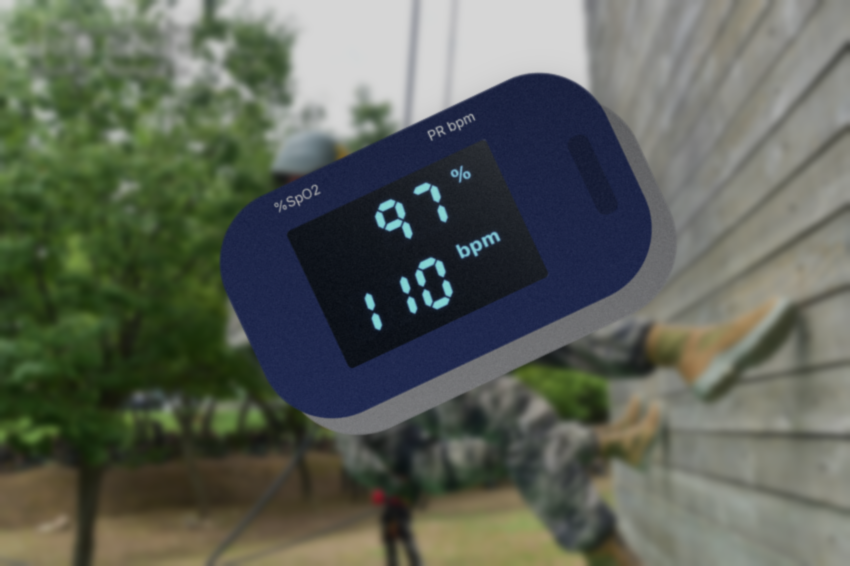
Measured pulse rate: 110,bpm
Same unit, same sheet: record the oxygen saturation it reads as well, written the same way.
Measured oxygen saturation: 97,%
